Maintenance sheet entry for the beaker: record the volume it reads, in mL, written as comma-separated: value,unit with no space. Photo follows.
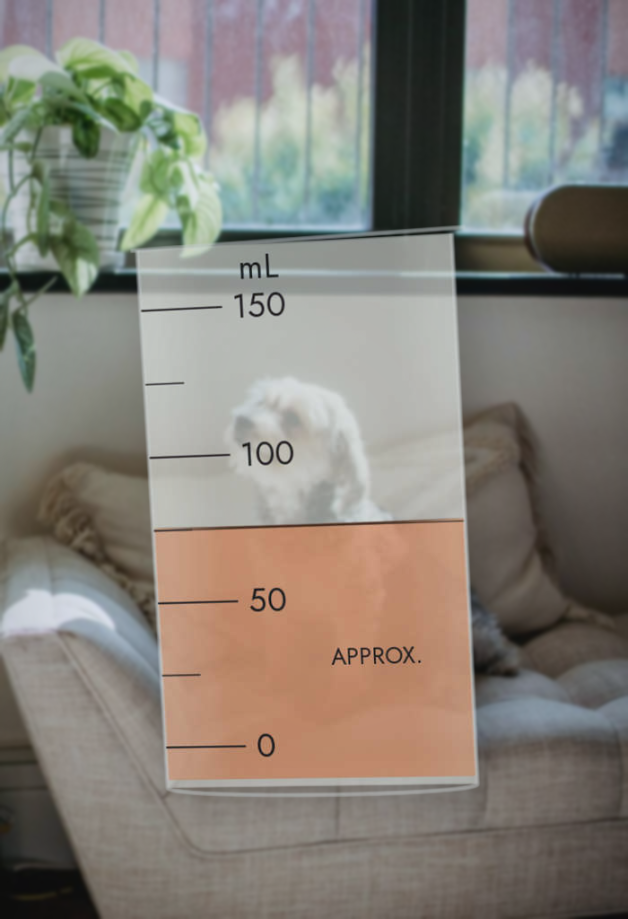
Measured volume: 75,mL
